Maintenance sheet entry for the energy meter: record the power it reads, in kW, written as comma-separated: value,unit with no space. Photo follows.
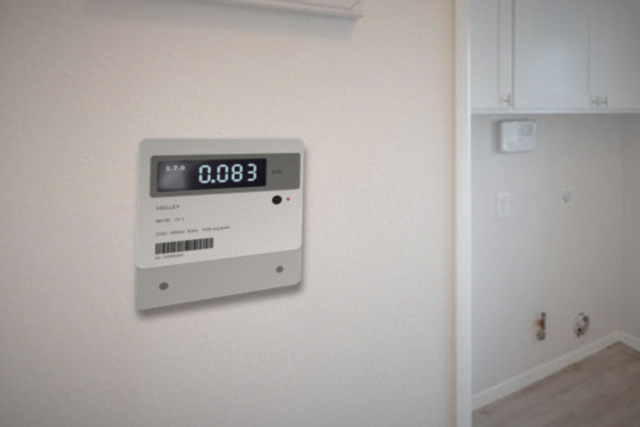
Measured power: 0.083,kW
